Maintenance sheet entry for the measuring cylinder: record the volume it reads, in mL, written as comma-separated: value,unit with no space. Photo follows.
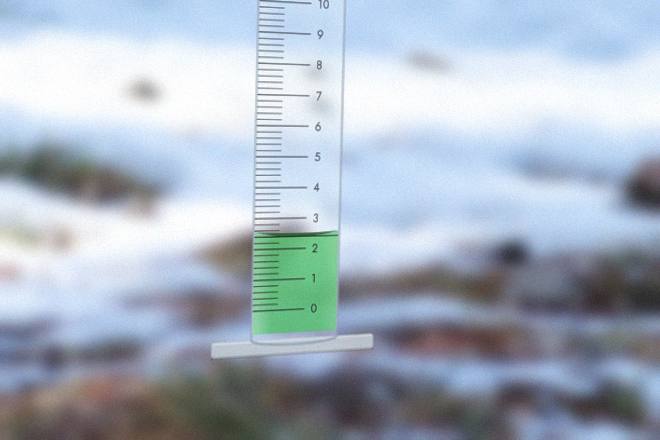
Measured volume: 2.4,mL
